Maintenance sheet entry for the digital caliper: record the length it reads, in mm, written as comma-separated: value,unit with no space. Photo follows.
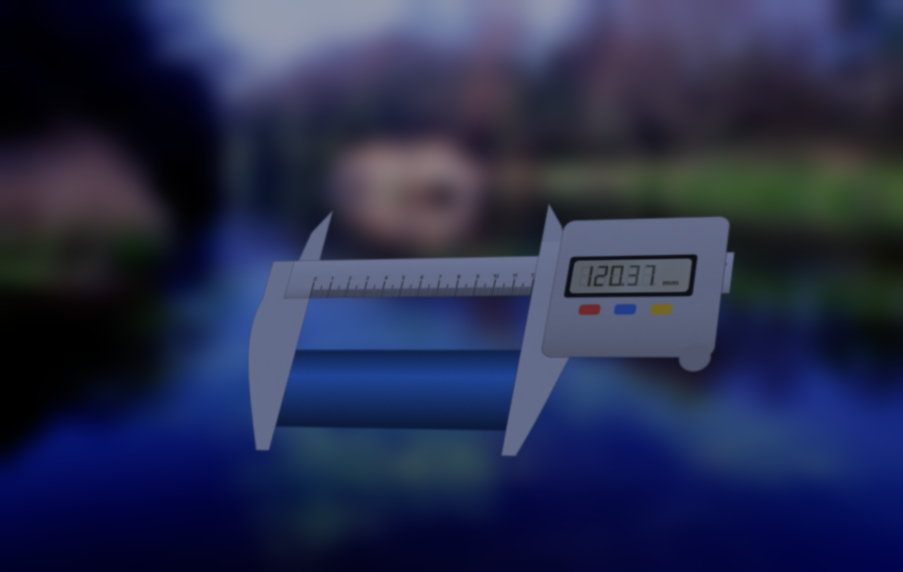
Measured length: 120.37,mm
